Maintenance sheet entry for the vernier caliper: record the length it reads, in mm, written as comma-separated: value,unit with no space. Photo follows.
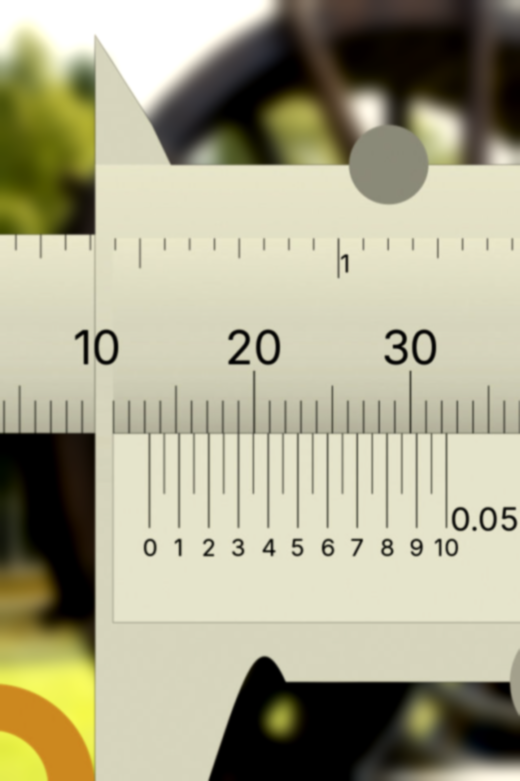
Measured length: 13.3,mm
